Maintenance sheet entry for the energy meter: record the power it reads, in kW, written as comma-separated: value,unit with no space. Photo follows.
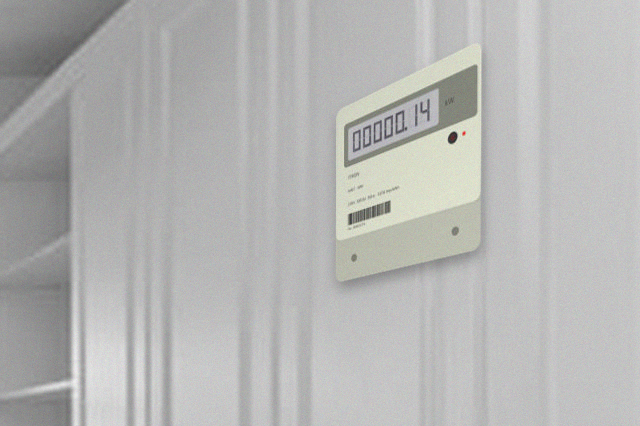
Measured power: 0.14,kW
